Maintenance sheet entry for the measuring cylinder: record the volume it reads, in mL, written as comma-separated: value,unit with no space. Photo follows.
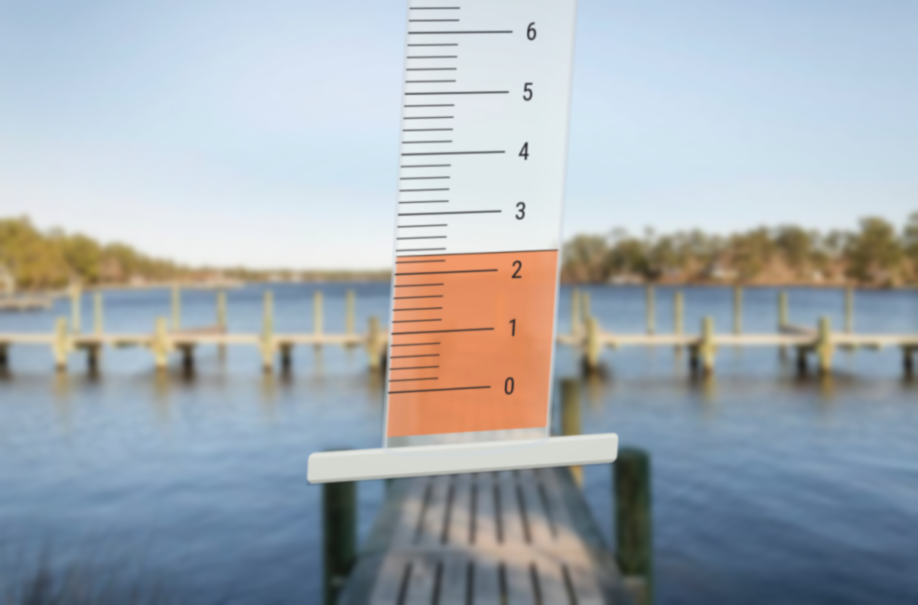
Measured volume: 2.3,mL
